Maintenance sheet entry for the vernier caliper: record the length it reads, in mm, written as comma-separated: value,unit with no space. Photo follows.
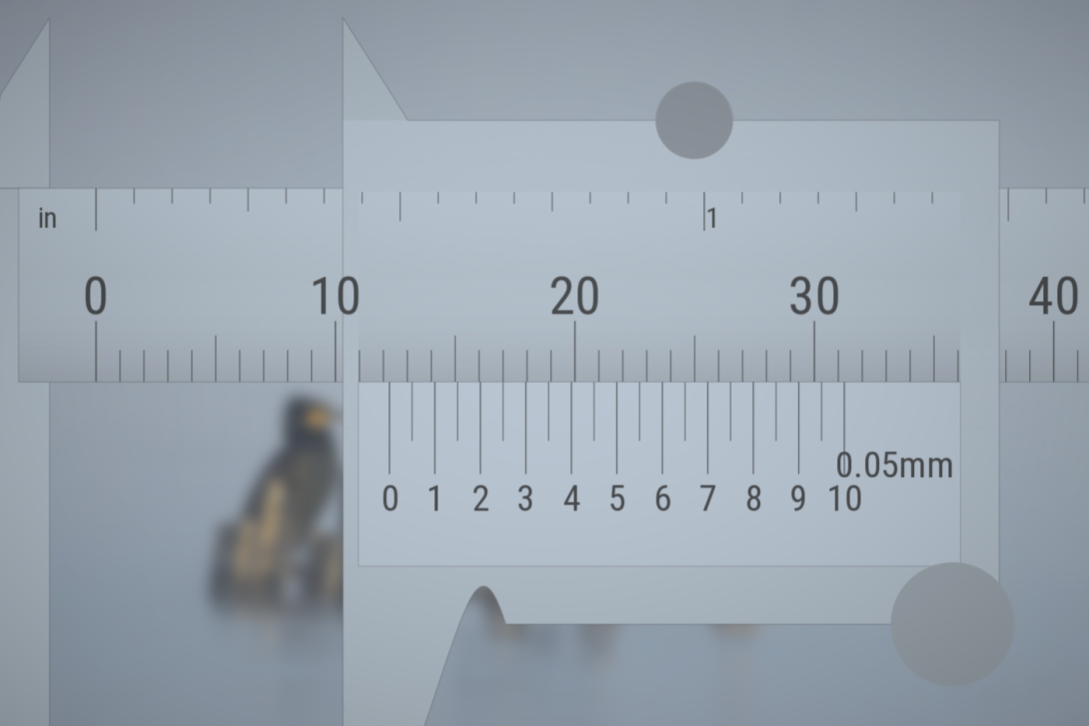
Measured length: 12.25,mm
